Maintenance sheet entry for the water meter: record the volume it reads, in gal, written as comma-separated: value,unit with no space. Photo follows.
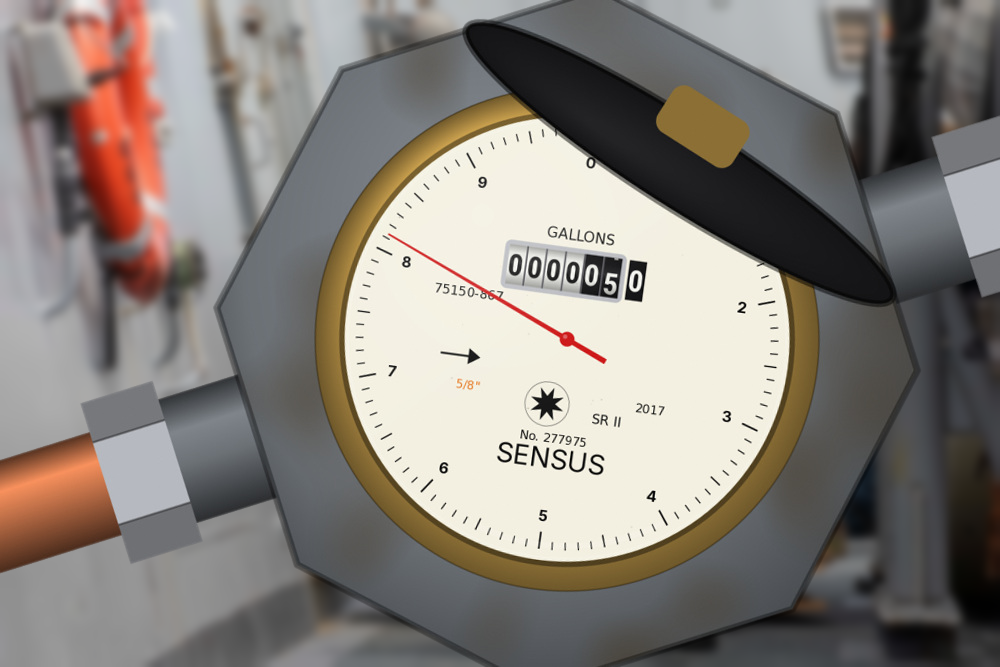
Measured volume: 48.1,gal
